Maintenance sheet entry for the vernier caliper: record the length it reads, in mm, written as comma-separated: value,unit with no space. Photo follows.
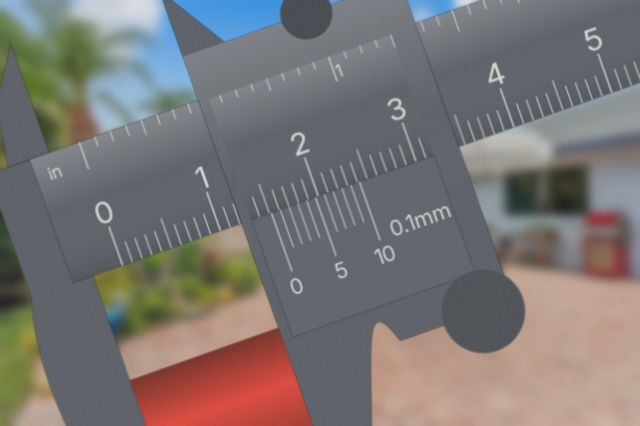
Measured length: 15.2,mm
